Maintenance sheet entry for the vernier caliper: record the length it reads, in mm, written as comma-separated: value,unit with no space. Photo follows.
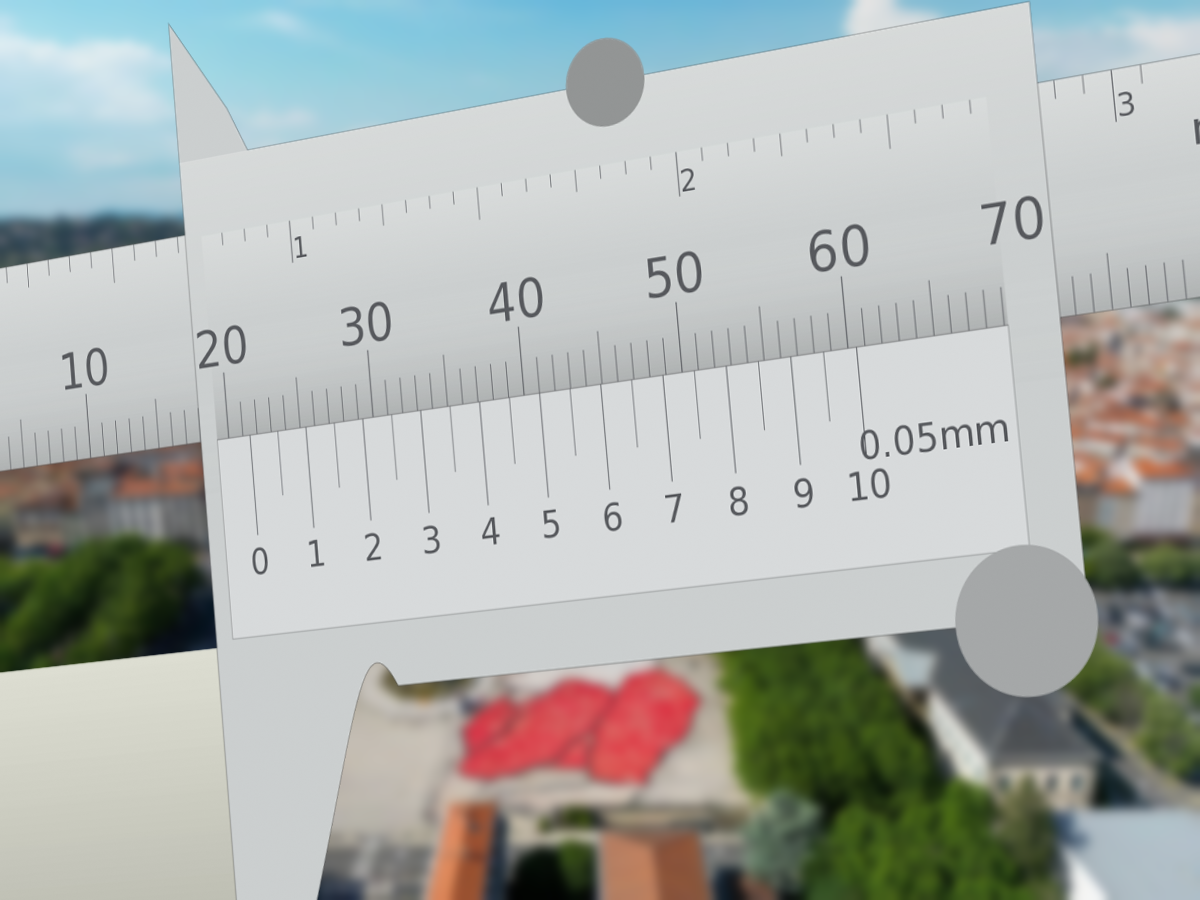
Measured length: 21.5,mm
